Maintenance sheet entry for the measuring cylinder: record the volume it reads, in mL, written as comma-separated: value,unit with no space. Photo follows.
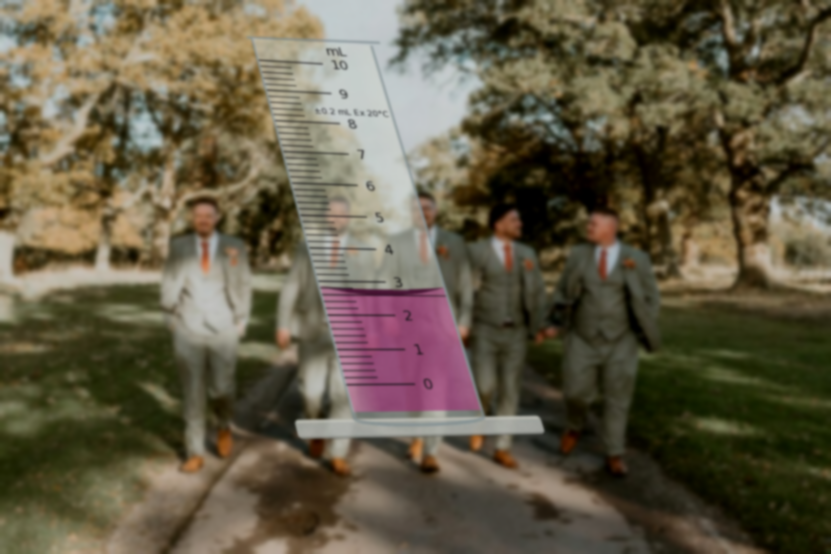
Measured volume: 2.6,mL
